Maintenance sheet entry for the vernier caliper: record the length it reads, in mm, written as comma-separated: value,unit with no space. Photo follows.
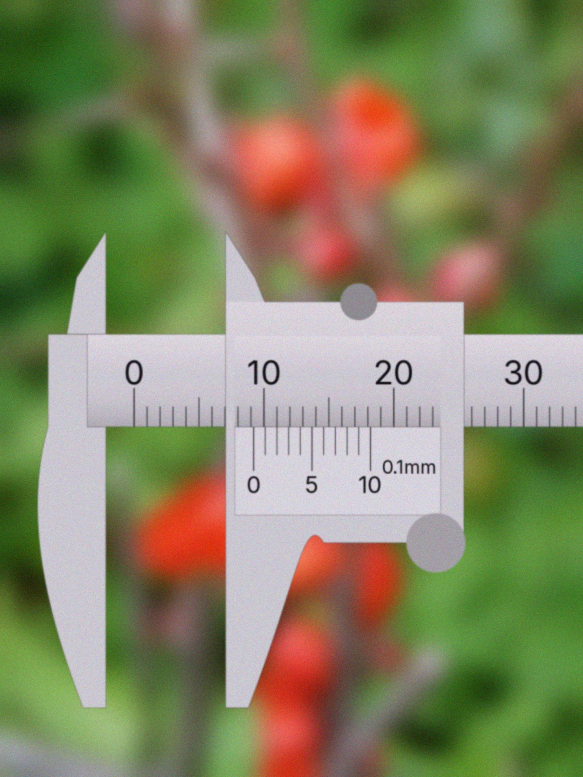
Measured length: 9.2,mm
